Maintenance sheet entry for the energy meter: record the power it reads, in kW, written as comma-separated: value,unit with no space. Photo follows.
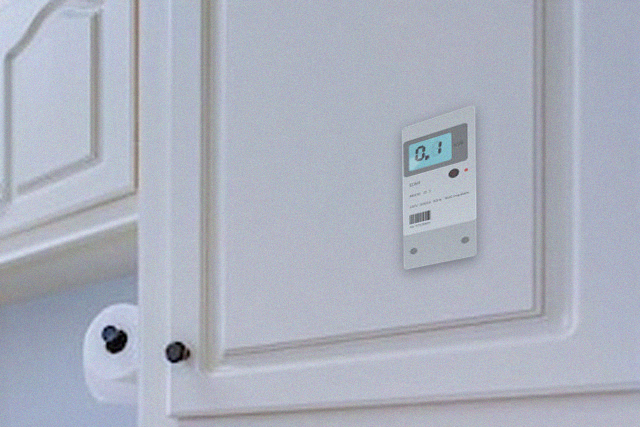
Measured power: 0.1,kW
